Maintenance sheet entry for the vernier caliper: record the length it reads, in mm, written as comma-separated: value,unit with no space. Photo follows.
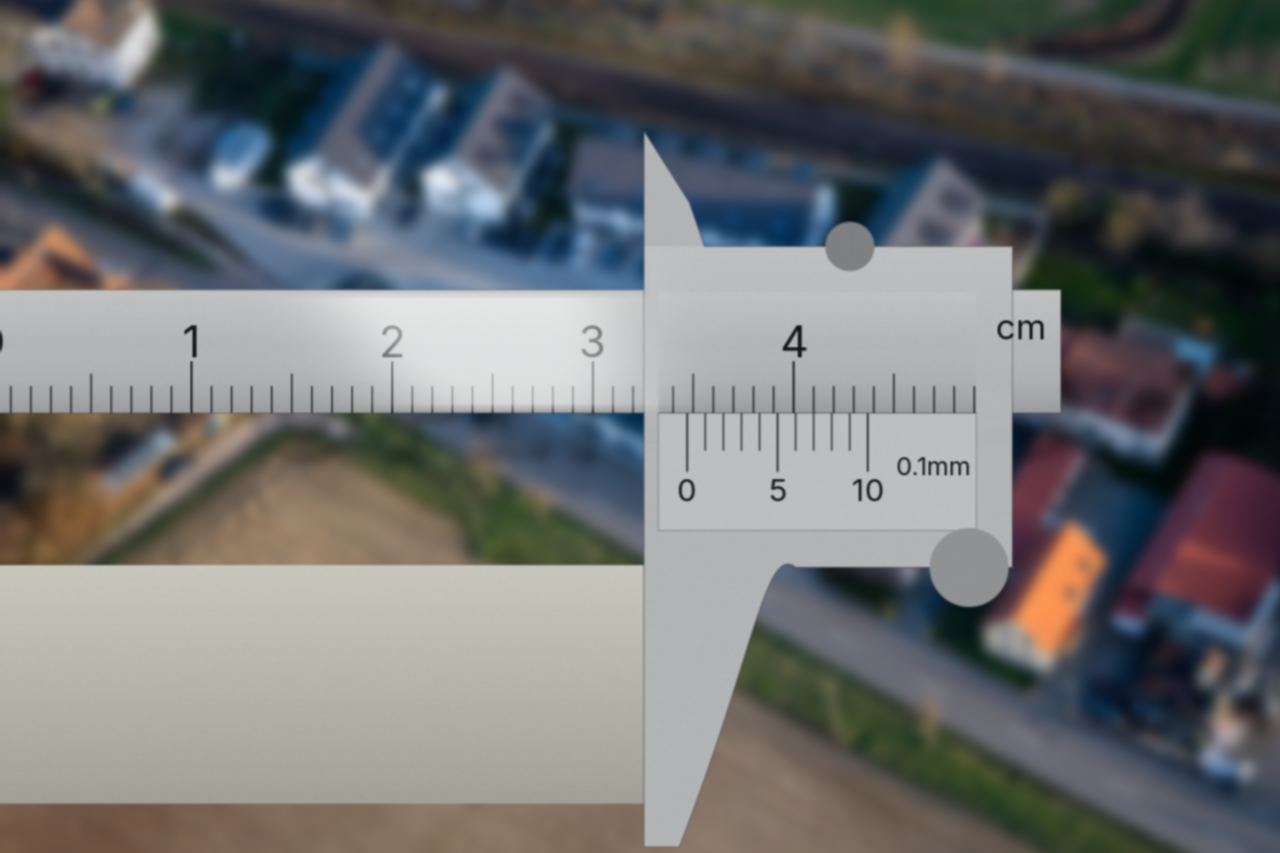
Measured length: 34.7,mm
